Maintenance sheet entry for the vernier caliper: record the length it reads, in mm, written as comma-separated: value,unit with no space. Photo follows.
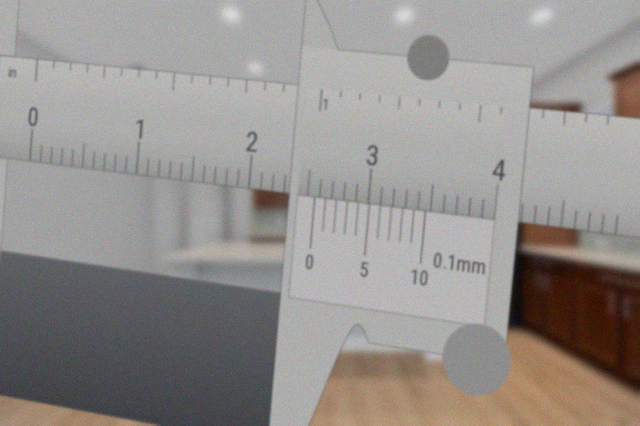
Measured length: 25.6,mm
